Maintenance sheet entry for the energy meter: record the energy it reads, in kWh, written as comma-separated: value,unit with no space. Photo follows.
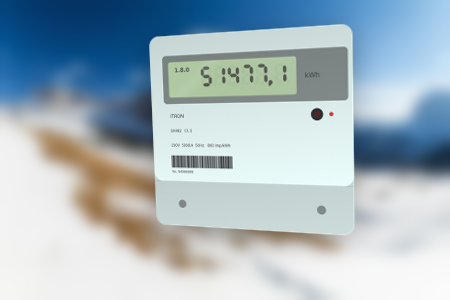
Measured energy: 51477.1,kWh
